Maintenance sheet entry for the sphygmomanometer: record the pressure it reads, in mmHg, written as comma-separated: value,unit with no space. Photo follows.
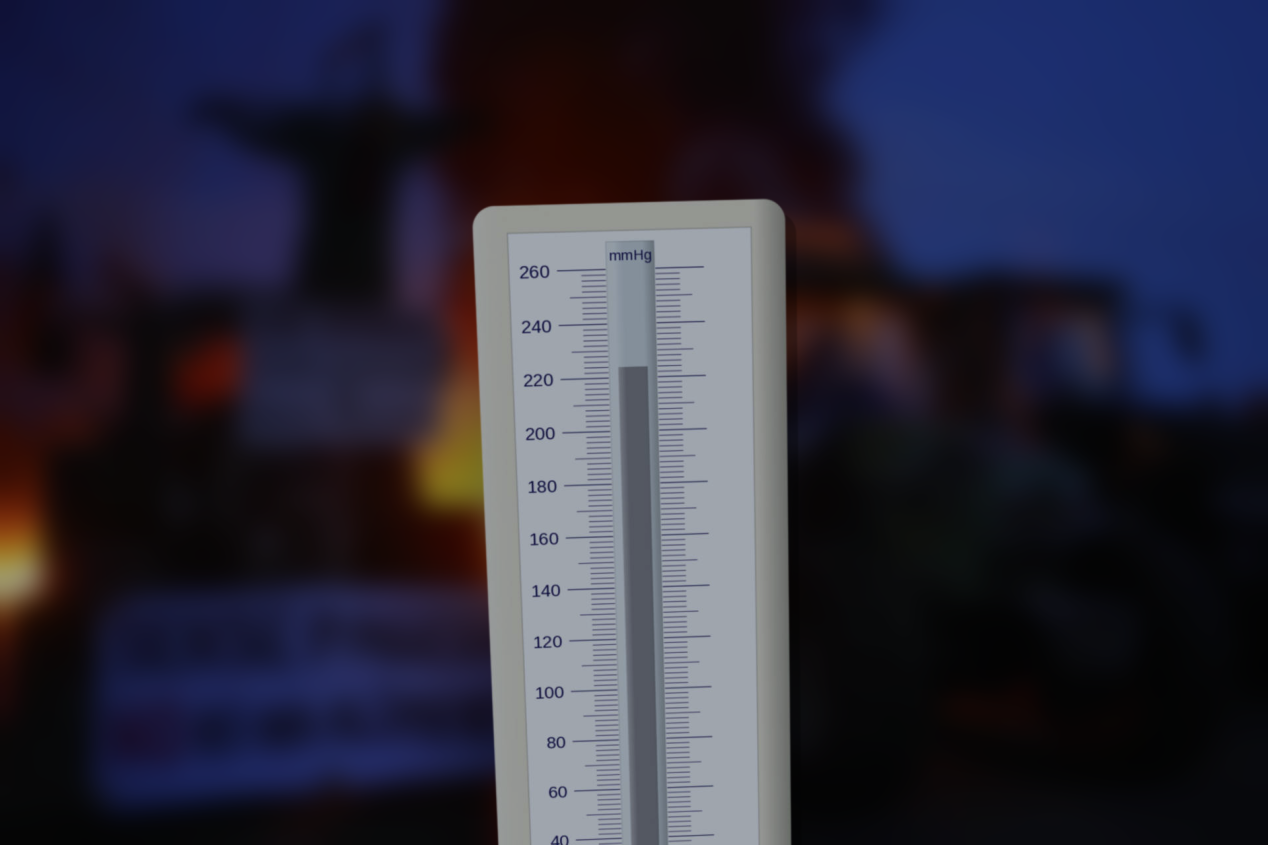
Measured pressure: 224,mmHg
